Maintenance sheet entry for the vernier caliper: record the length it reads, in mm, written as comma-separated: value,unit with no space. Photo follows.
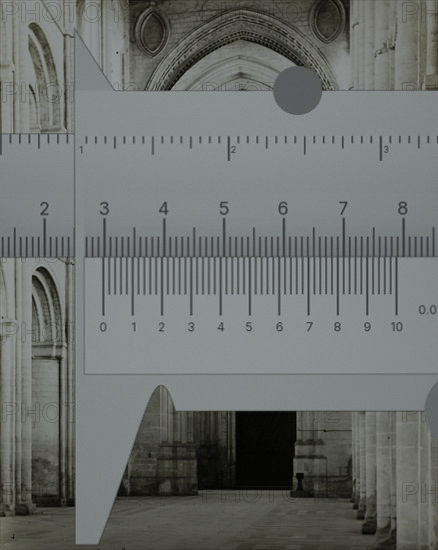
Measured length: 29.8,mm
